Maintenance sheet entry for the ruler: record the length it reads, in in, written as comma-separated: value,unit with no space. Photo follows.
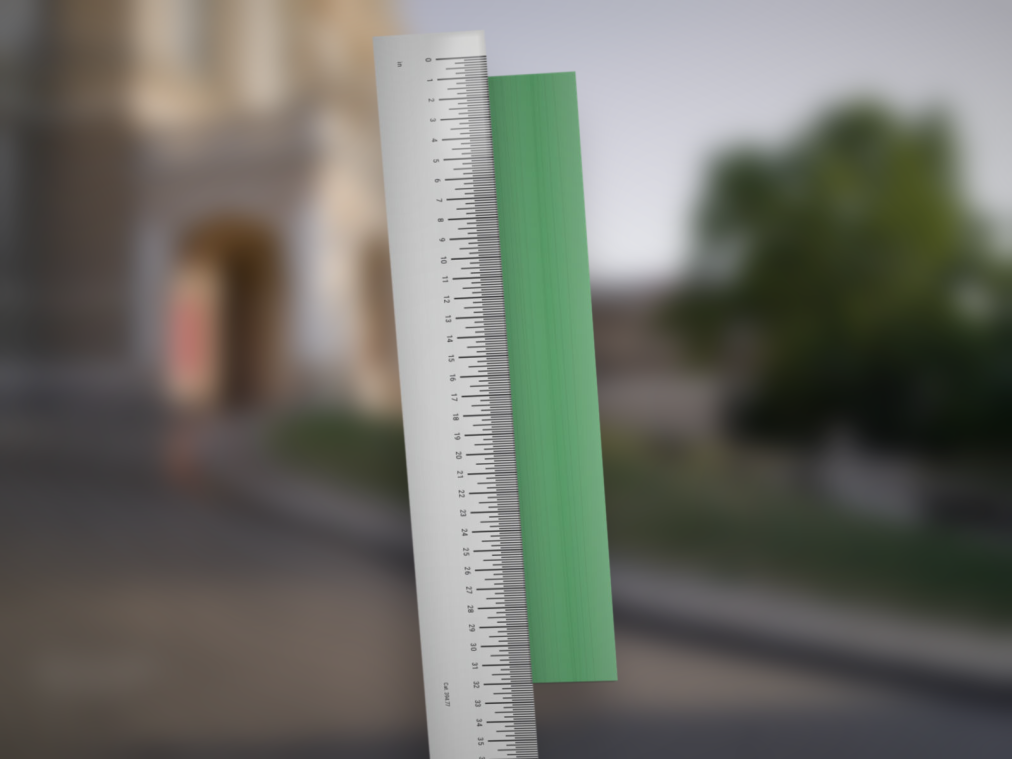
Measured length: 31,in
